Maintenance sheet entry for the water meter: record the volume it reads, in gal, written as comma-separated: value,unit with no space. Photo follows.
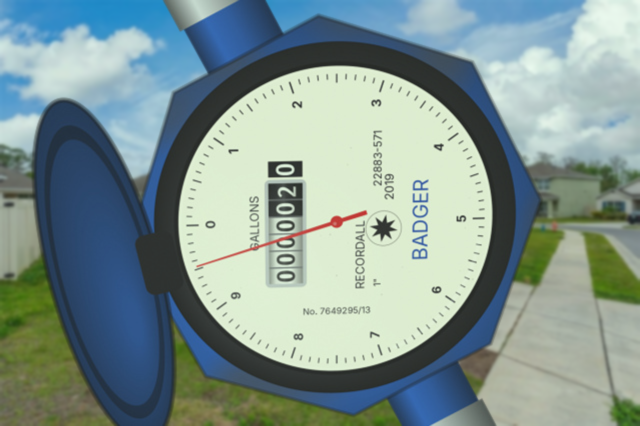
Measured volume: 19.5,gal
